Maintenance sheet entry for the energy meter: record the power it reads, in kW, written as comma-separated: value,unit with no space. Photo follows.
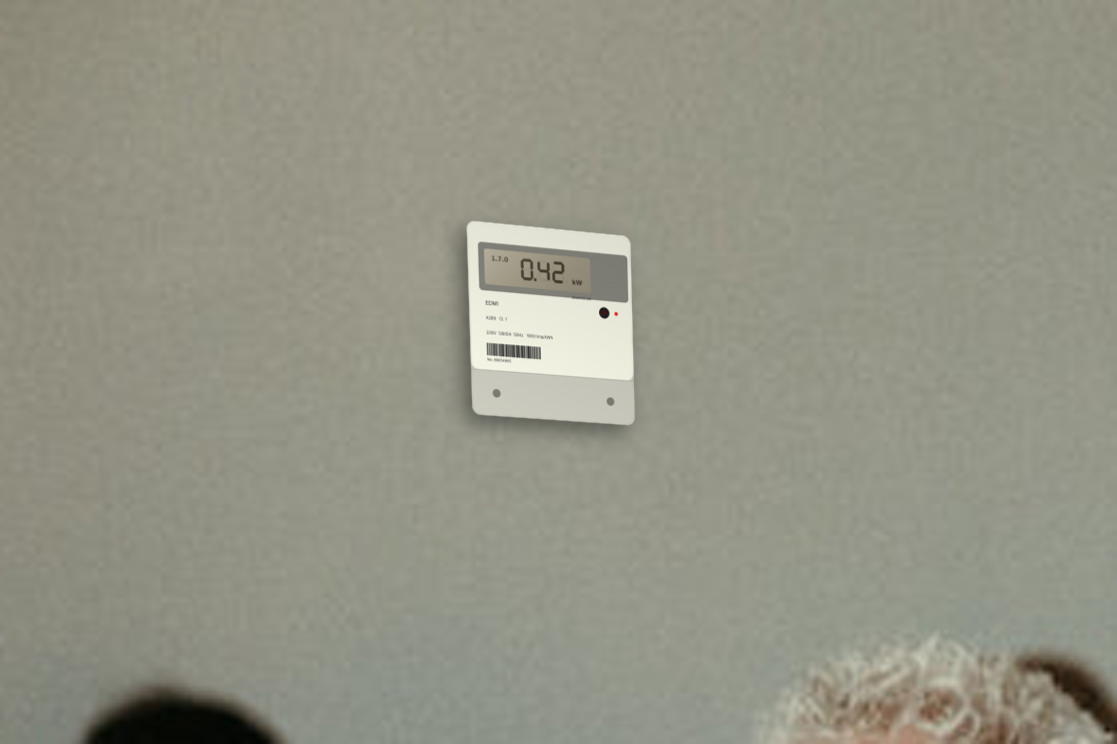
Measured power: 0.42,kW
